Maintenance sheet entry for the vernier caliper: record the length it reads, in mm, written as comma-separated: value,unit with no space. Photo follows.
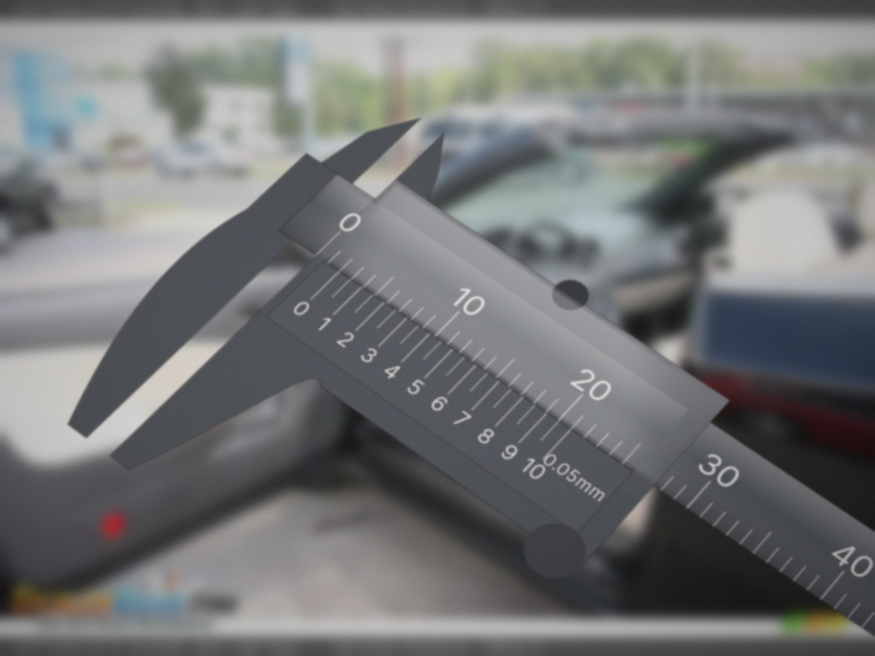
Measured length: 2.0,mm
